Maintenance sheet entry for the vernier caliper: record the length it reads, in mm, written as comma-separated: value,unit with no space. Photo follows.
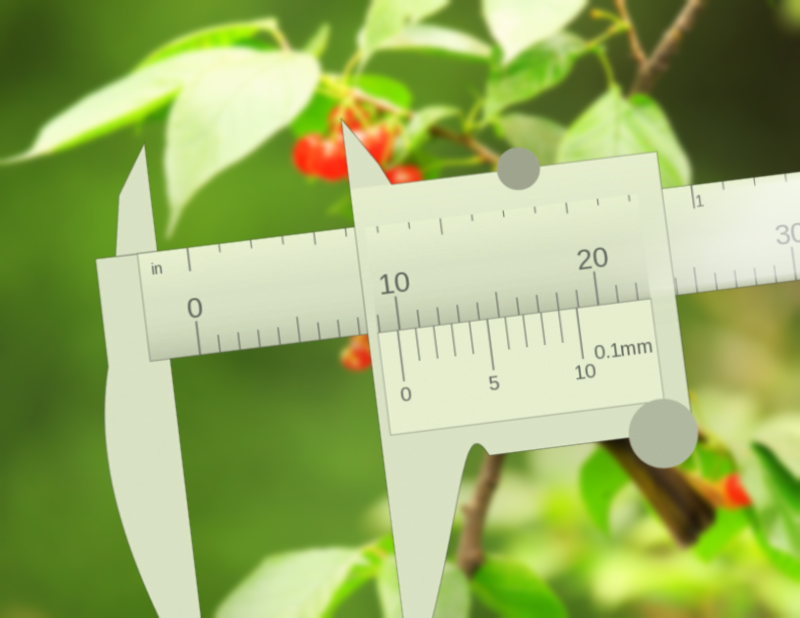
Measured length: 9.9,mm
